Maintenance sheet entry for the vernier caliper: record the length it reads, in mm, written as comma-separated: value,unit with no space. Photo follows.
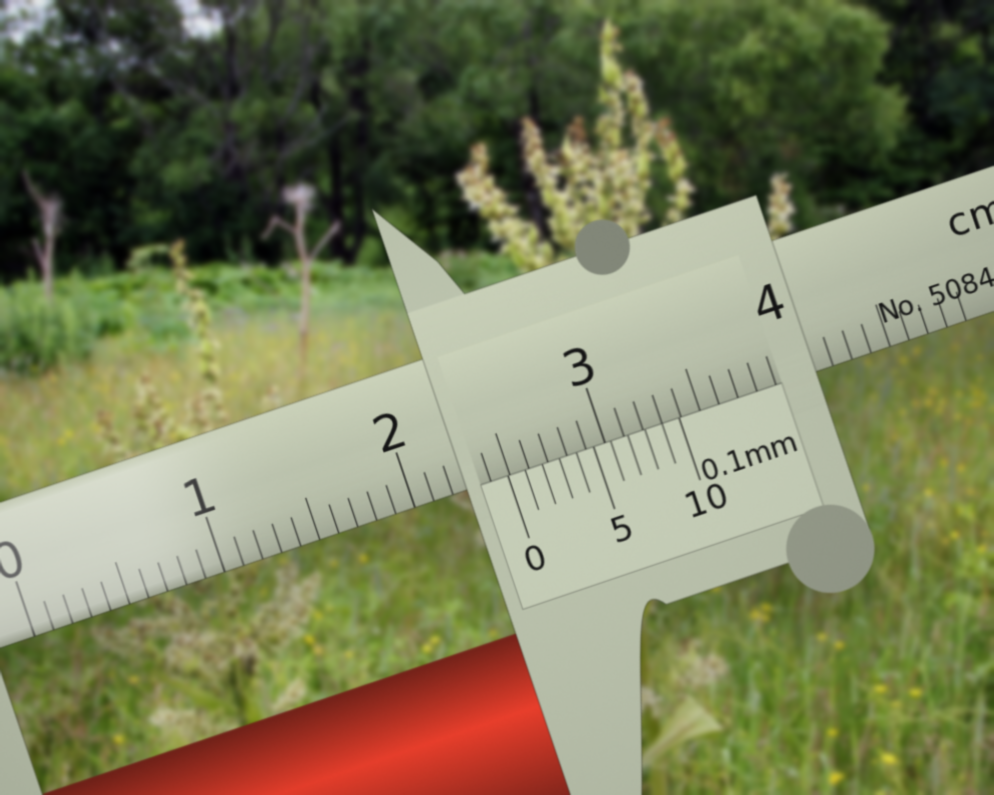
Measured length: 24.9,mm
